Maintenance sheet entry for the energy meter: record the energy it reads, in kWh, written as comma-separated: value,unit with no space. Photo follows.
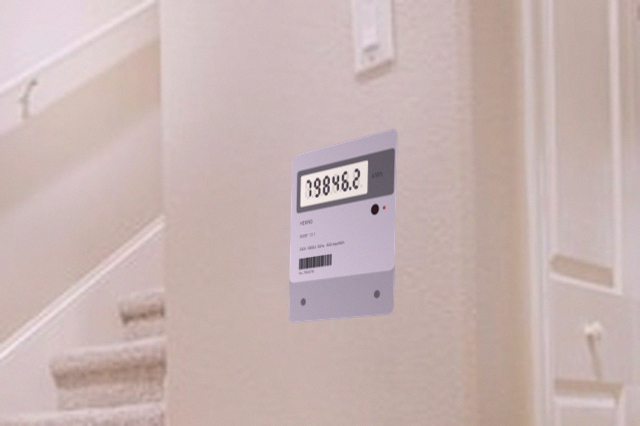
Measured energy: 79846.2,kWh
